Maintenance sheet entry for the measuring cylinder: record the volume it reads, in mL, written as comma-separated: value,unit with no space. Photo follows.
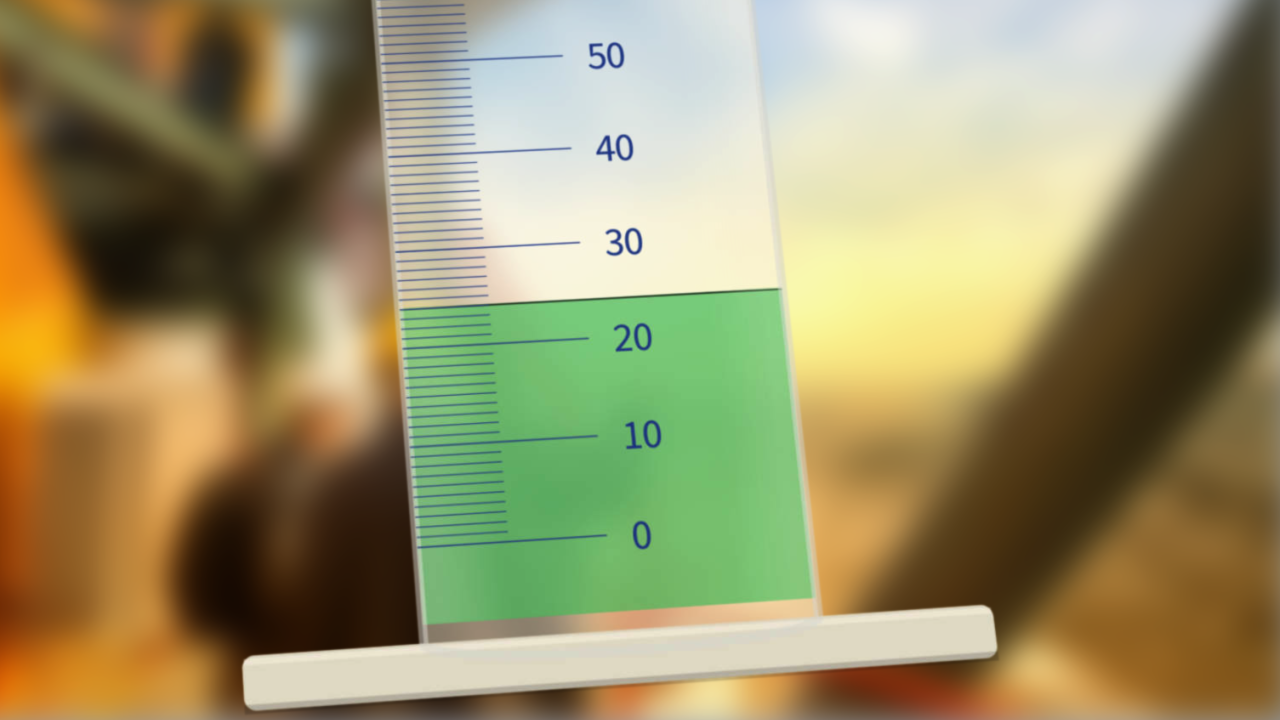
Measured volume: 24,mL
